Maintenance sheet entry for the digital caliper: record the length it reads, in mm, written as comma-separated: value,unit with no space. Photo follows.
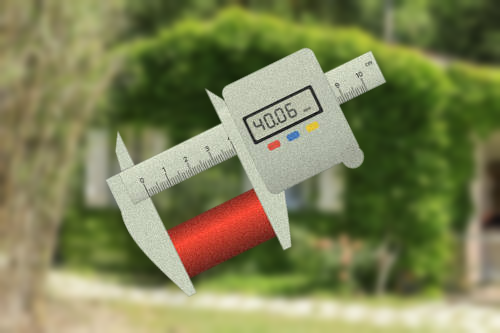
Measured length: 40.06,mm
